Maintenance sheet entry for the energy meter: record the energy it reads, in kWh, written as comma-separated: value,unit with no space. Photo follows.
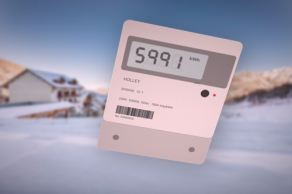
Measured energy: 5991,kWh
